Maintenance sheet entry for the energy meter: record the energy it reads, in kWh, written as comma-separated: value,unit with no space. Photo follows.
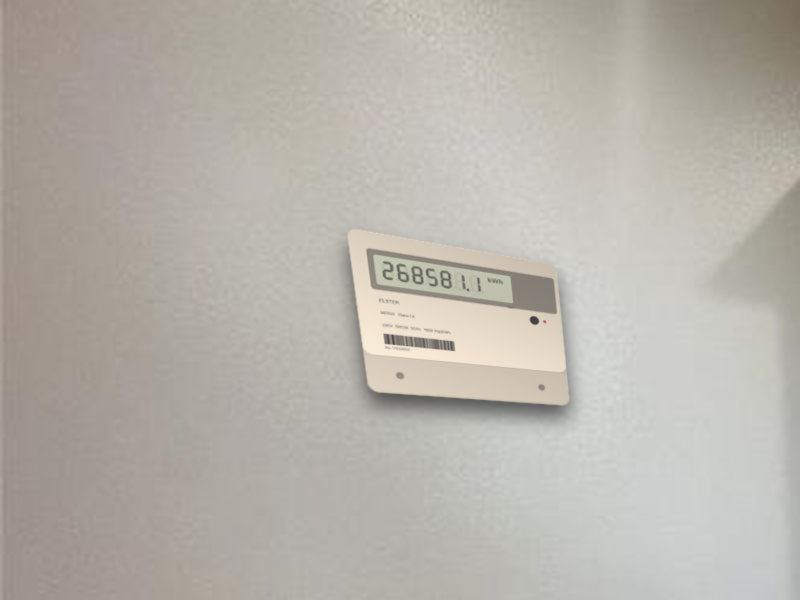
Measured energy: 268581.1,kWh
